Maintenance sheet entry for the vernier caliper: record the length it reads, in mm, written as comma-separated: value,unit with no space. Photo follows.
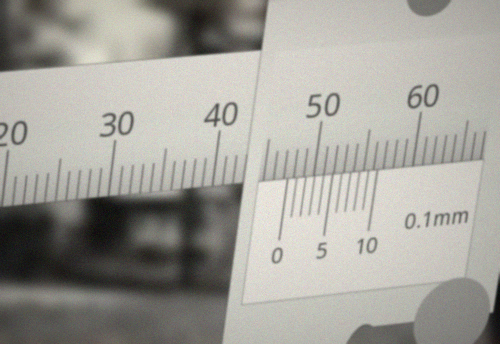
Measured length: 47.4,mm
